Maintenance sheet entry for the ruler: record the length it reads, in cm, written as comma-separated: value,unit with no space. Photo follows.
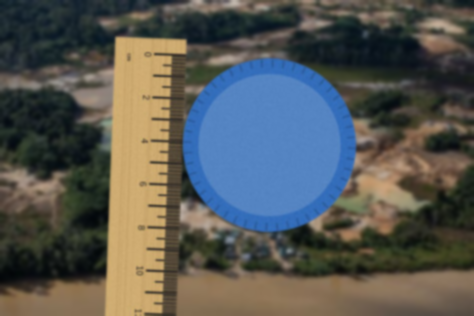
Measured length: 8,cm
